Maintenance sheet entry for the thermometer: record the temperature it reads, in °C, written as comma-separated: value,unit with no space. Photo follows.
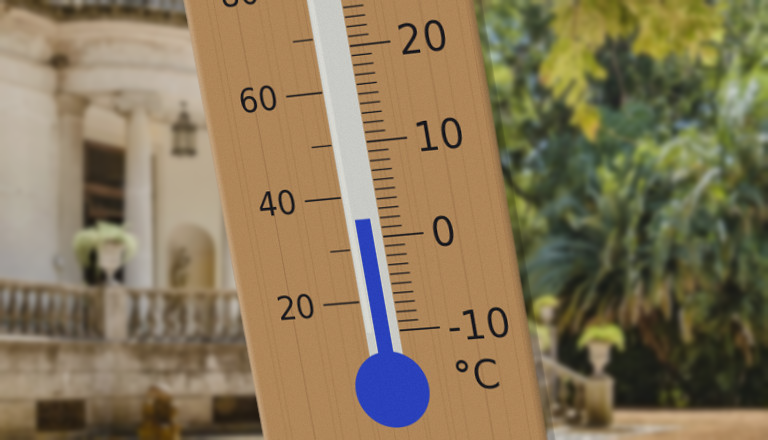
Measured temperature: 2,°C
